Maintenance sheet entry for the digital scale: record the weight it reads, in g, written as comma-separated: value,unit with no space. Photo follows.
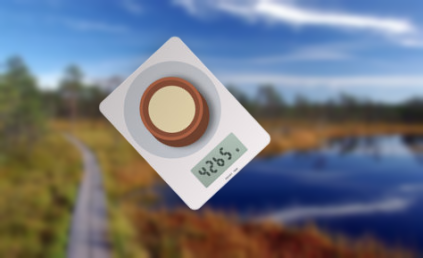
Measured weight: 4265,g
